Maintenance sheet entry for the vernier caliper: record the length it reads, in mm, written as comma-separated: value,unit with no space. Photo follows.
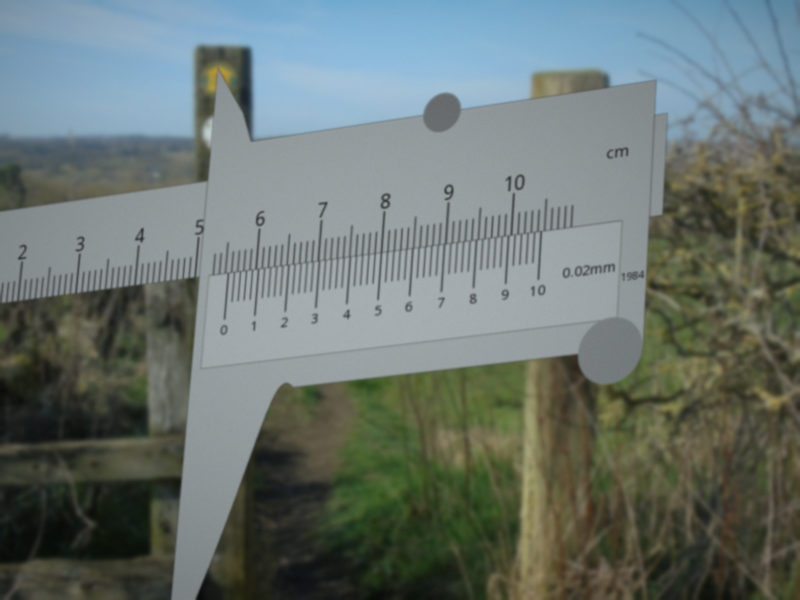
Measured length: 55.5,mm
